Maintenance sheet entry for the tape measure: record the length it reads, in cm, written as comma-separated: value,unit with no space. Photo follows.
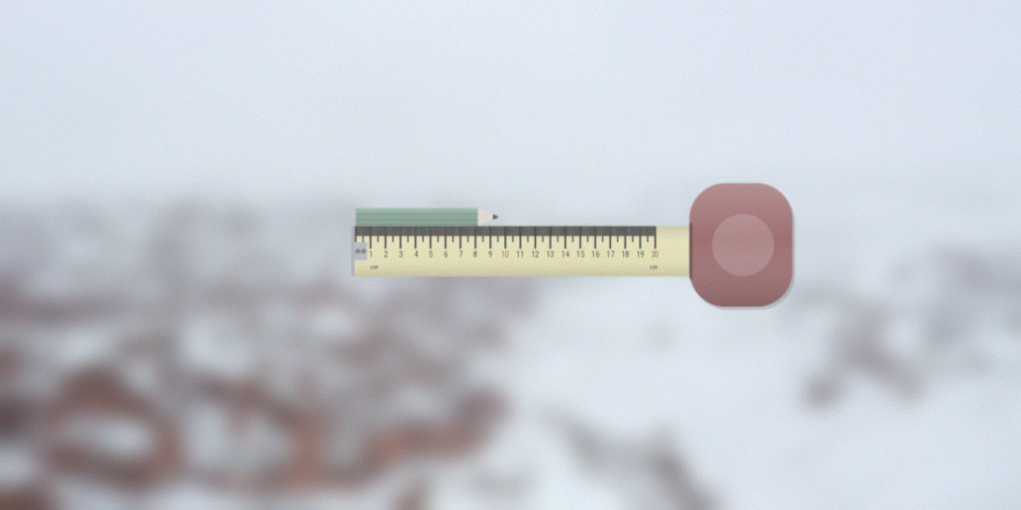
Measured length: 9.5,cm
